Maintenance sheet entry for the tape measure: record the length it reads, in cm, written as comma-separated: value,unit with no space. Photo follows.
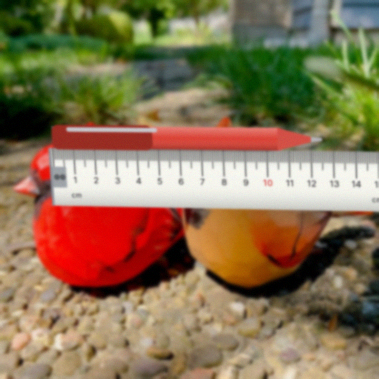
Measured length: 12.5,cm
